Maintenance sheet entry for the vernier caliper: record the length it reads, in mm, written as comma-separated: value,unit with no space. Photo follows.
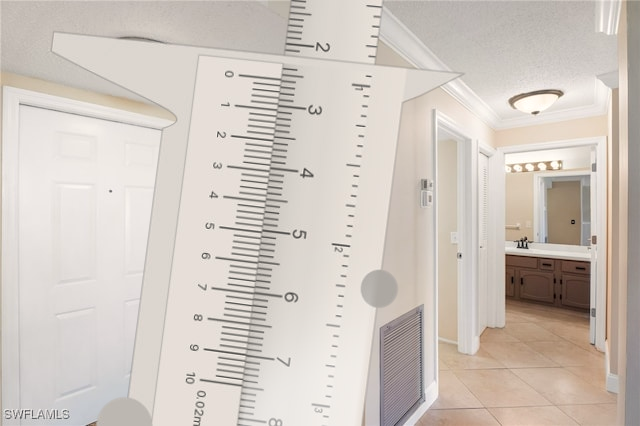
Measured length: 25.8,mm
